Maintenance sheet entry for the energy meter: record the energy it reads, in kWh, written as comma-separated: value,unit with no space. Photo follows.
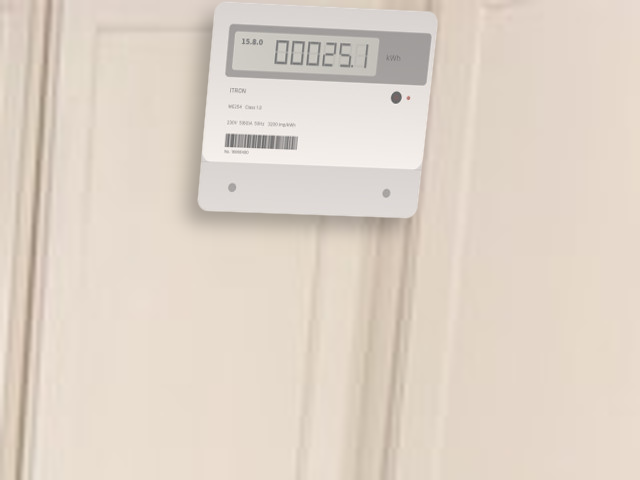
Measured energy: 25.1,kWh
